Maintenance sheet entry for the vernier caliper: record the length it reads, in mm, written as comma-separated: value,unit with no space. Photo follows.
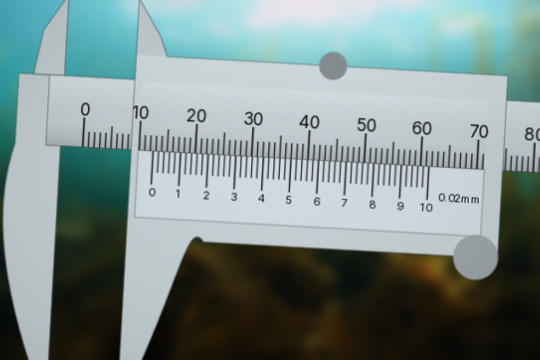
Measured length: 12.5,mm
